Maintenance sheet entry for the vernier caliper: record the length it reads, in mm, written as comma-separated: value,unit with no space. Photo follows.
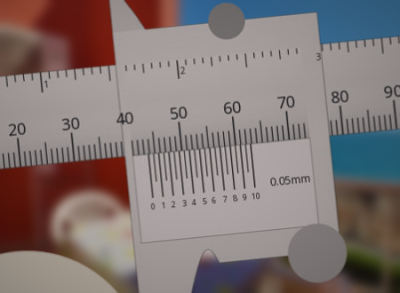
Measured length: 43.8,mm
